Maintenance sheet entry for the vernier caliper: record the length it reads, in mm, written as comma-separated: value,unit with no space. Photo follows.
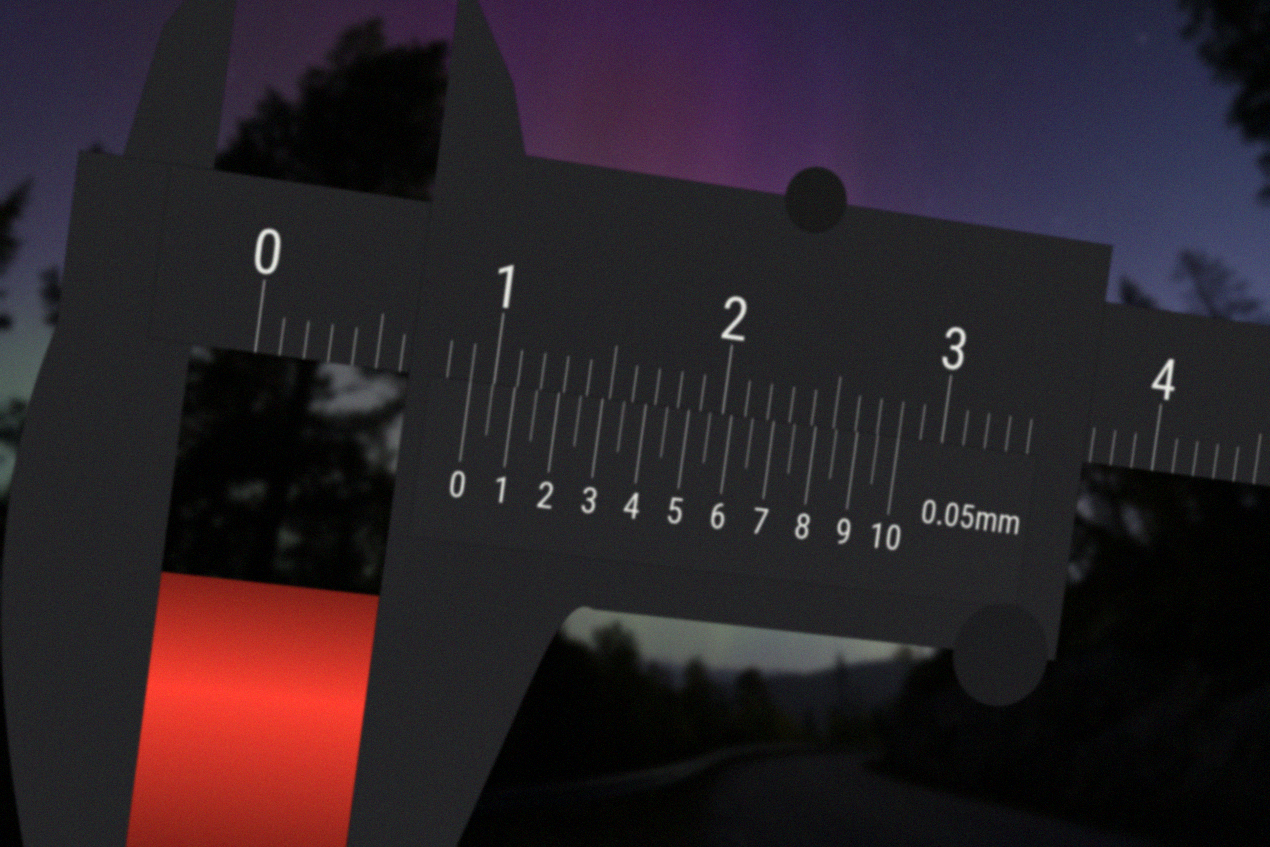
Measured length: 9.0,mm
